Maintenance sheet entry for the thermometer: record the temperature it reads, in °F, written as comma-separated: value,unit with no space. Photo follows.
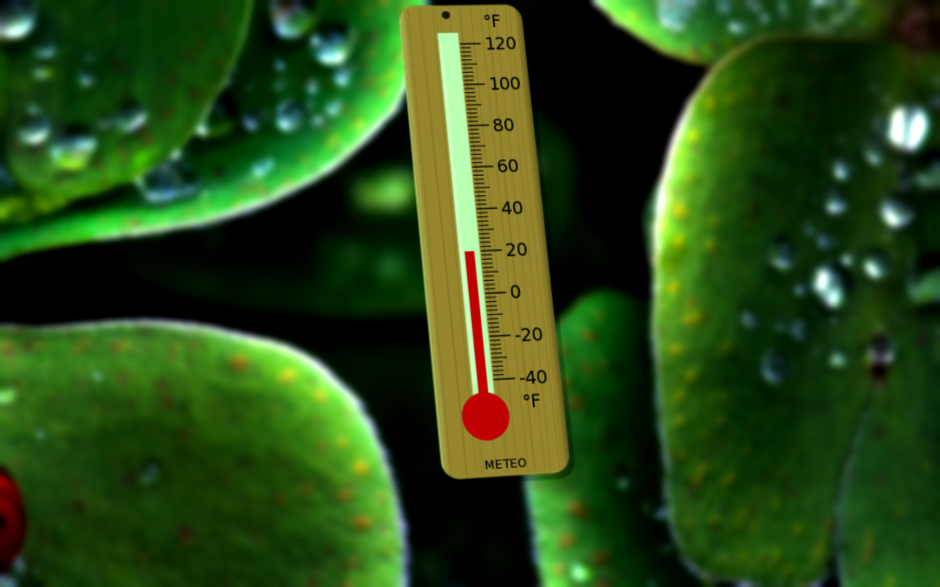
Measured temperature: 20,°F
